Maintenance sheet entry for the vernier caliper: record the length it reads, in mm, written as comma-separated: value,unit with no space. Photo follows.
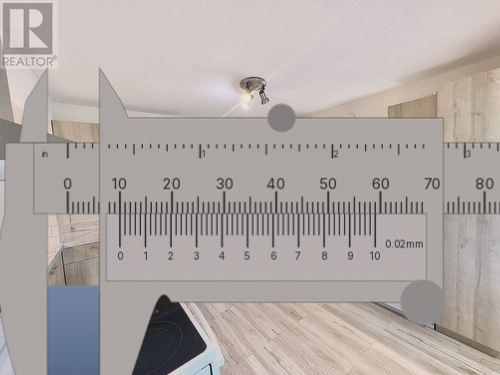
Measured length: 10.0,mm
